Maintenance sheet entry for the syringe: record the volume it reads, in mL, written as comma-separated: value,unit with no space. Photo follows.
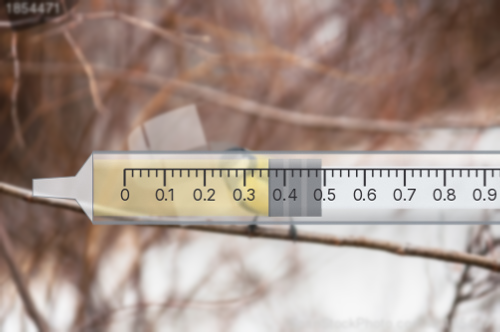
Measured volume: 0.36,mL
